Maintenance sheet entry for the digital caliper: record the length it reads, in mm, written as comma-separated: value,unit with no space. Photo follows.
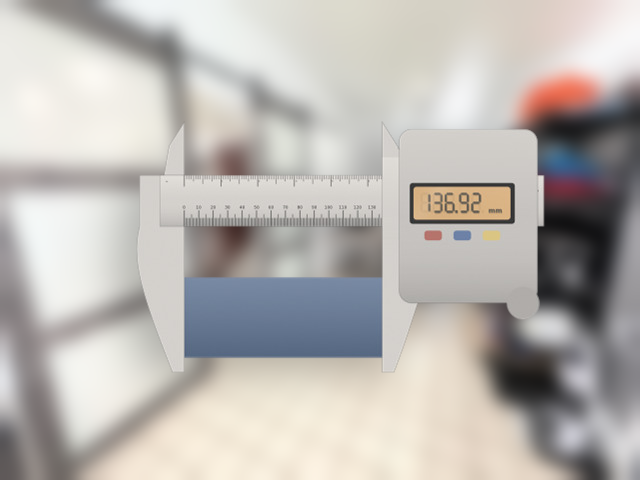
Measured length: 136.92,mm
